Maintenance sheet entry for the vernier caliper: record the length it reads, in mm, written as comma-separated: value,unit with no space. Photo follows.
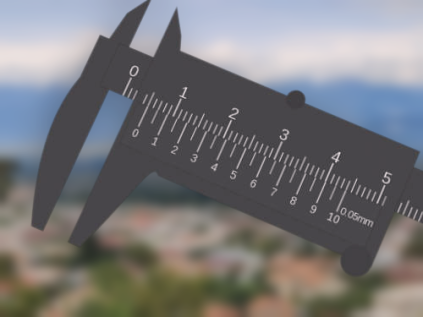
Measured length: 5.0,mm
